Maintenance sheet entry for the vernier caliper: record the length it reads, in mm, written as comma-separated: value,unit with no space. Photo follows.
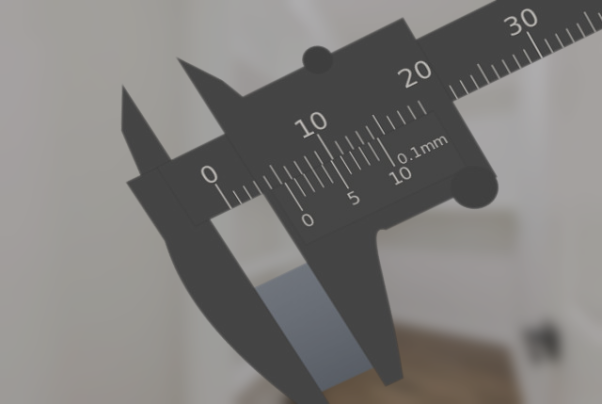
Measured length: 5.3,mm
